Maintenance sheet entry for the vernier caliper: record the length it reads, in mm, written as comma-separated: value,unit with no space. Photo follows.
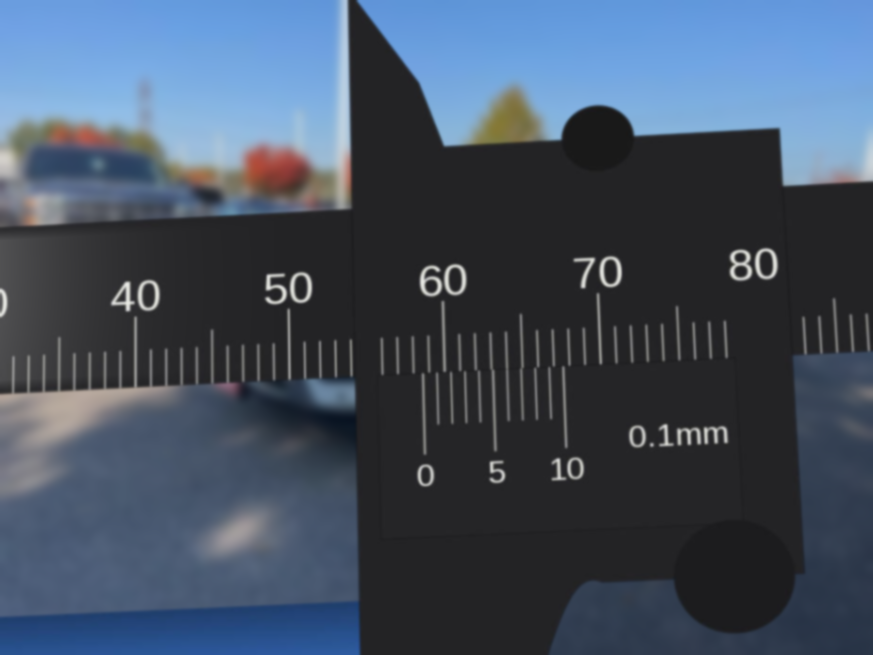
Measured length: 58.6,mm
